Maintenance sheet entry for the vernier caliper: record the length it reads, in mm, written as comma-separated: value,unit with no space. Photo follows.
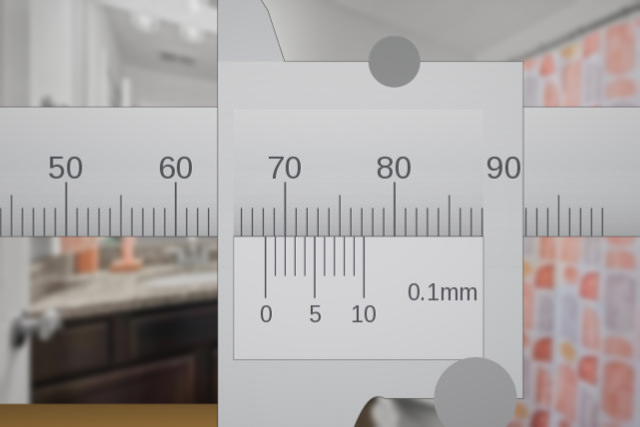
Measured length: 68.2,mm
